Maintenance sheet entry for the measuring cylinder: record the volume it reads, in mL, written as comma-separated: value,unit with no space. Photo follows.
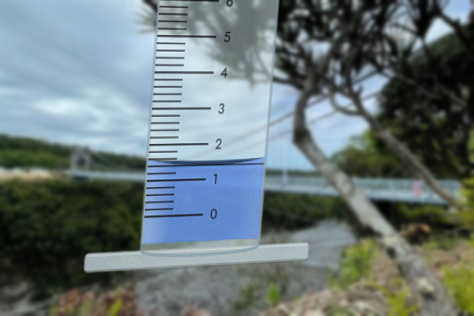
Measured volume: 1.4,mL
